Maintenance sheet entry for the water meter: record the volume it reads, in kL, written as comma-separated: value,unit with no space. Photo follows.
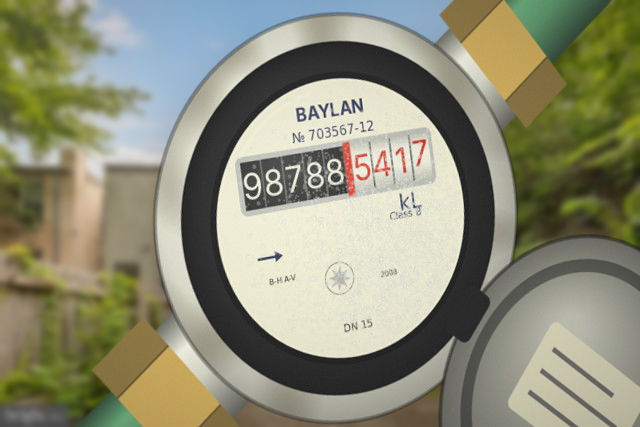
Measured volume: 98788.5417,kL
